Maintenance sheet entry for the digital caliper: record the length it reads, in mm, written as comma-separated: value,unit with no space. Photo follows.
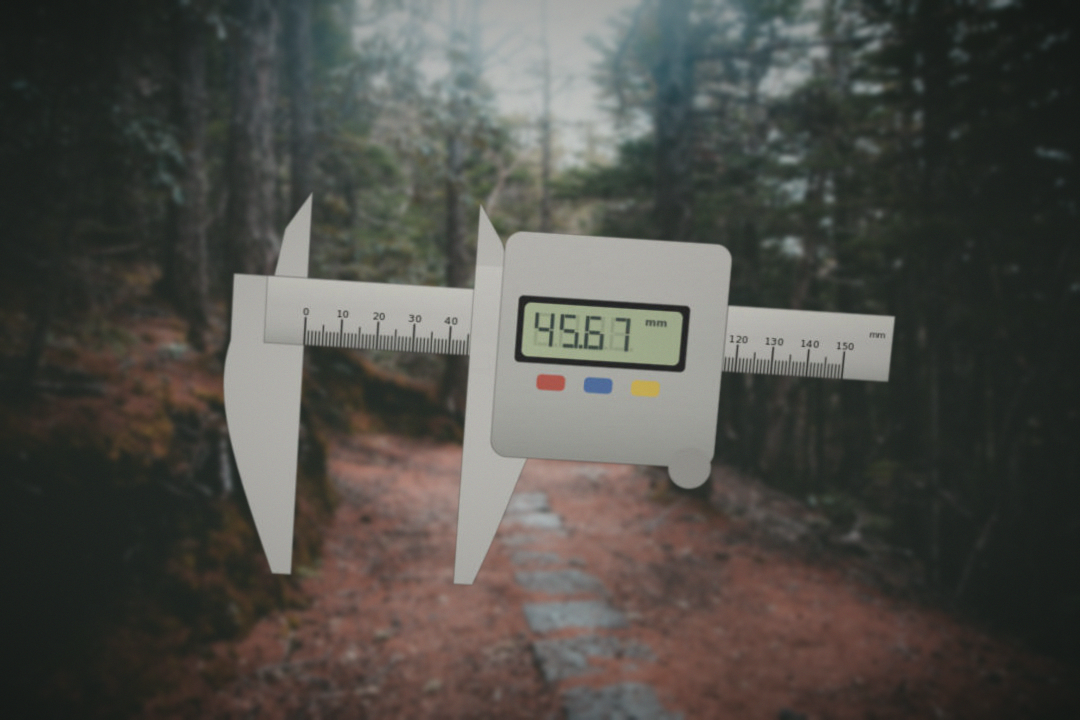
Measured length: 45.67,mm
